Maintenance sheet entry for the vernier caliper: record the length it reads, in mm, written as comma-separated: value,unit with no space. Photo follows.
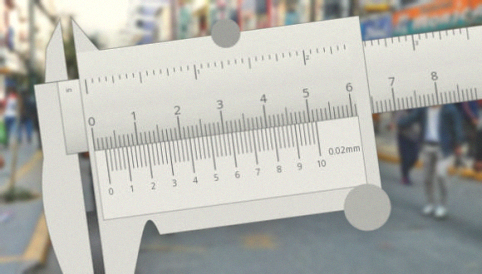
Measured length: 2.5,mm
